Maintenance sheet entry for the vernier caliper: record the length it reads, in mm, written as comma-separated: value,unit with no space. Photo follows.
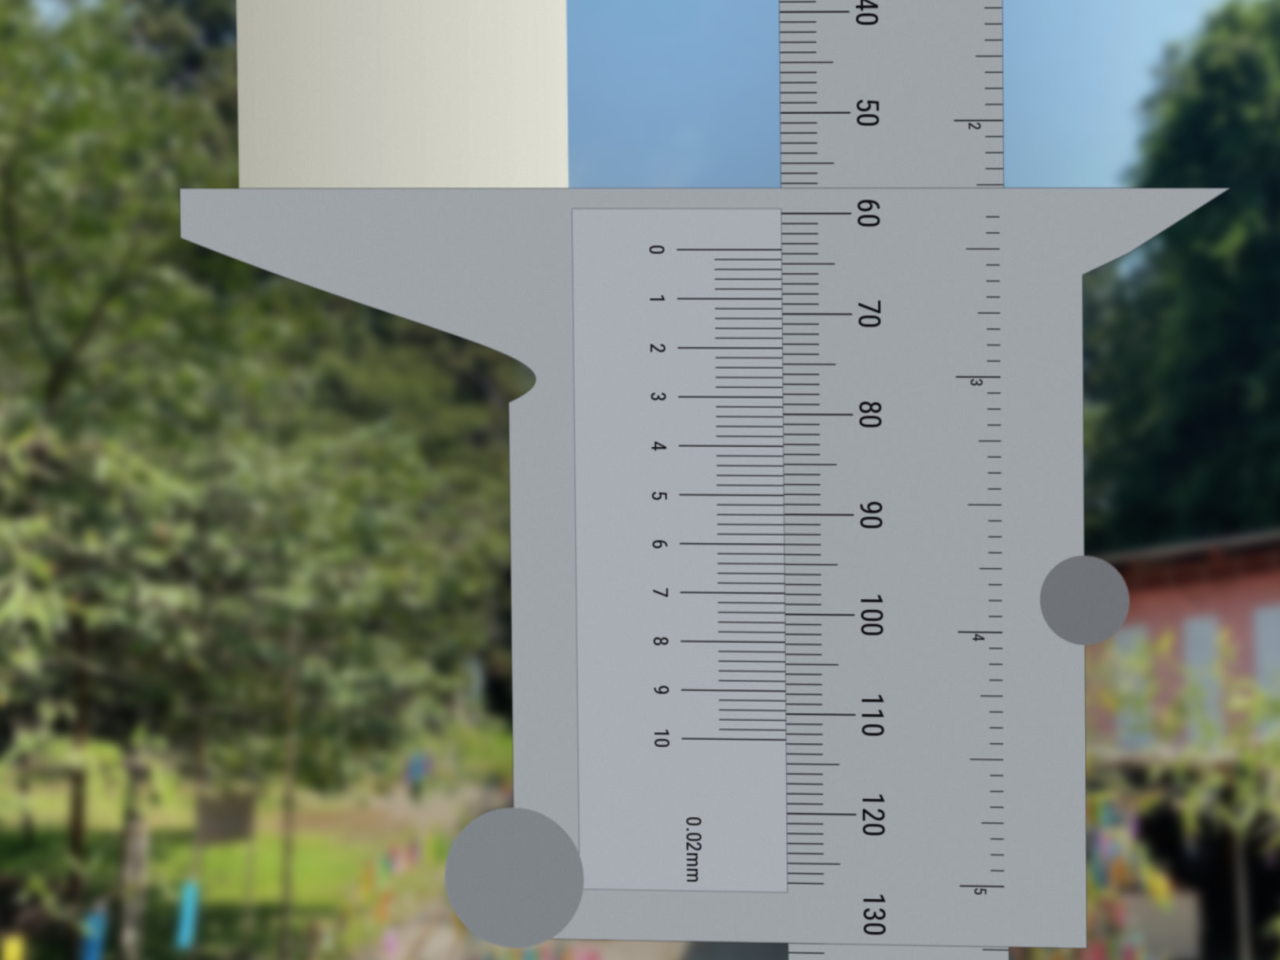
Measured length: 63.6,mm
